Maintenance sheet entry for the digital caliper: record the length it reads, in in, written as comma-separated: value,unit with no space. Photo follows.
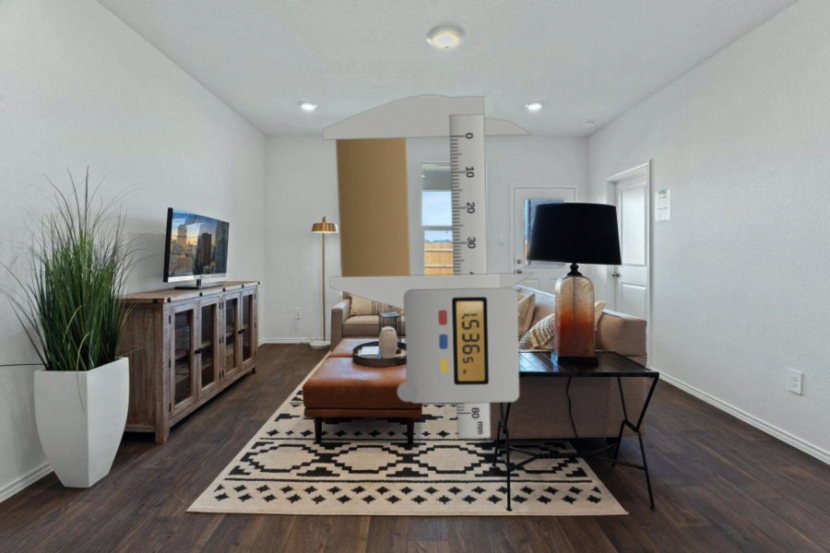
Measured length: 1.5365,in
